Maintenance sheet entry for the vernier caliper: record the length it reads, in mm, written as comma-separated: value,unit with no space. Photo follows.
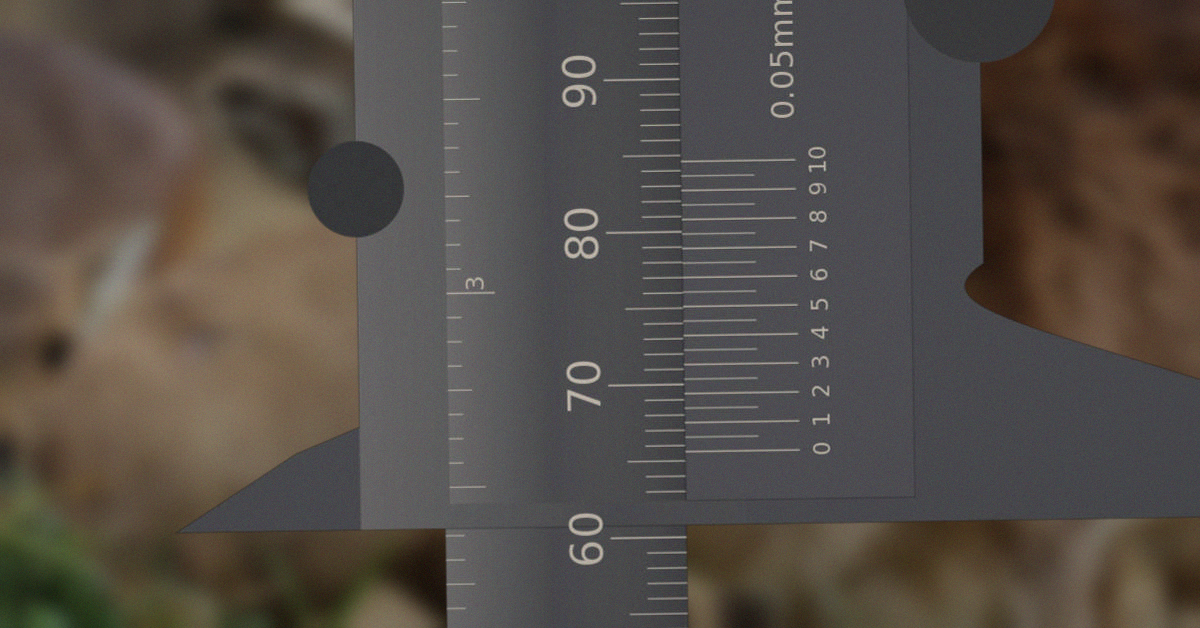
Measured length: 65.6,mm
